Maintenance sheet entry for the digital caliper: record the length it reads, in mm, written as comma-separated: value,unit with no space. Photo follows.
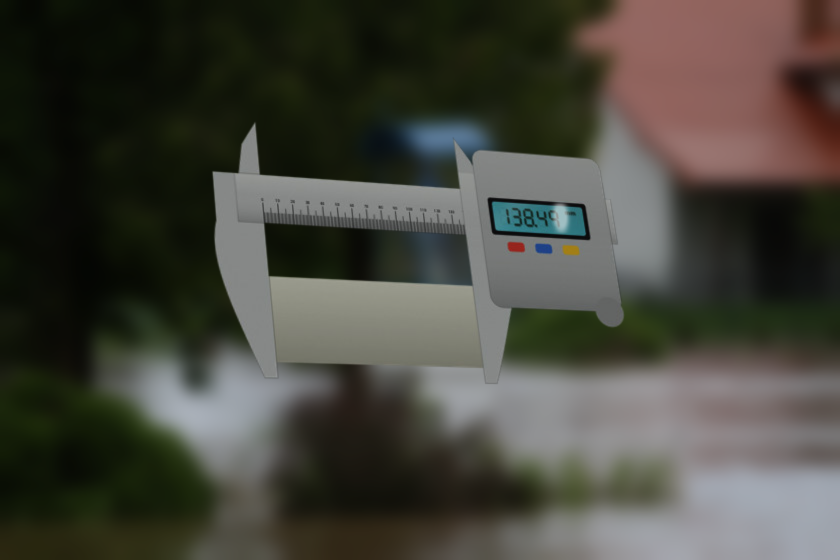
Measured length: 138.49,mm
